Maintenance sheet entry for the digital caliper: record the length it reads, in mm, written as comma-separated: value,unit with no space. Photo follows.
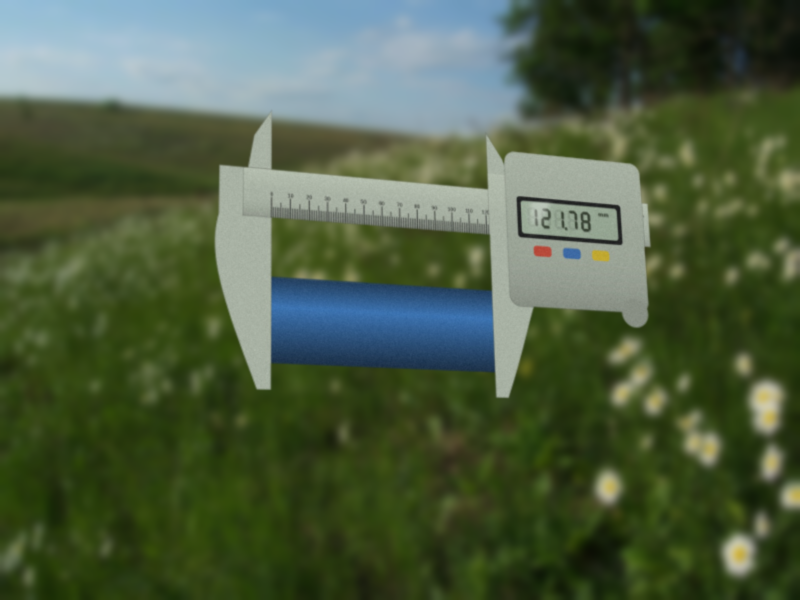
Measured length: 121.78,mm
